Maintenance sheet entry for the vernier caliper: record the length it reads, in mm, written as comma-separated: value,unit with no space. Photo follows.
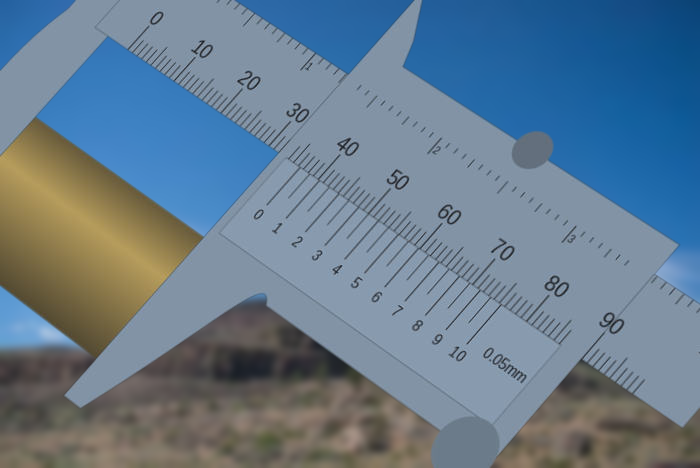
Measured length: 36.4,mm
